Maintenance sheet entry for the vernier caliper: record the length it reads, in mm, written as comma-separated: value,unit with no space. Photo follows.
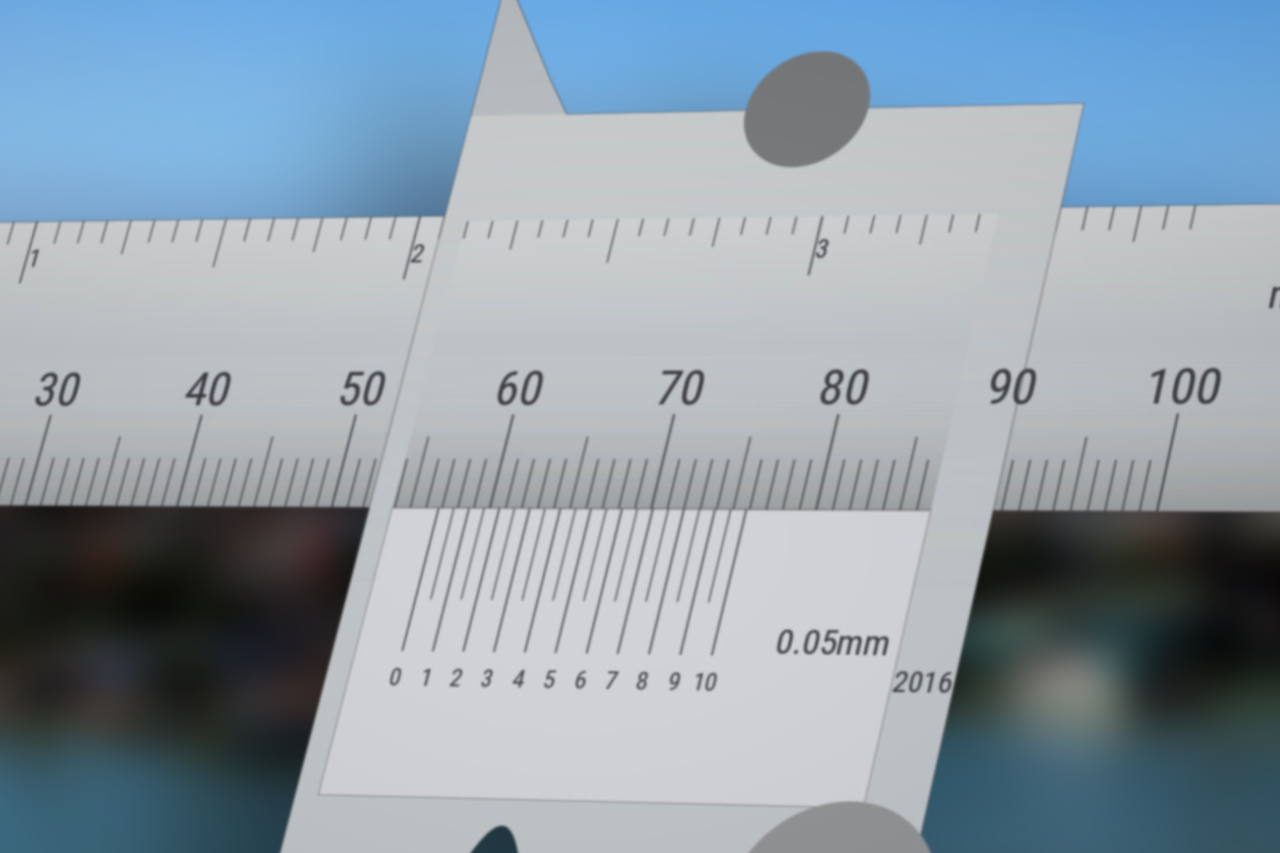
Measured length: 56.8,mm
